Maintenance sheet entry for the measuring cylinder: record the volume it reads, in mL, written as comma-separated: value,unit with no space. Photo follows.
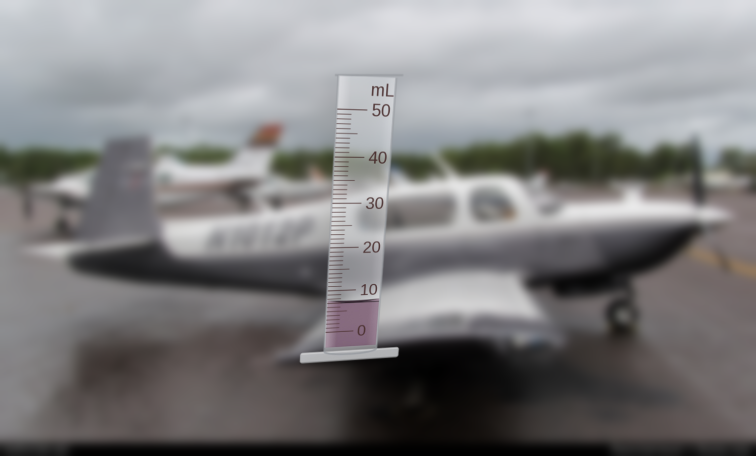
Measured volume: 7,mL
